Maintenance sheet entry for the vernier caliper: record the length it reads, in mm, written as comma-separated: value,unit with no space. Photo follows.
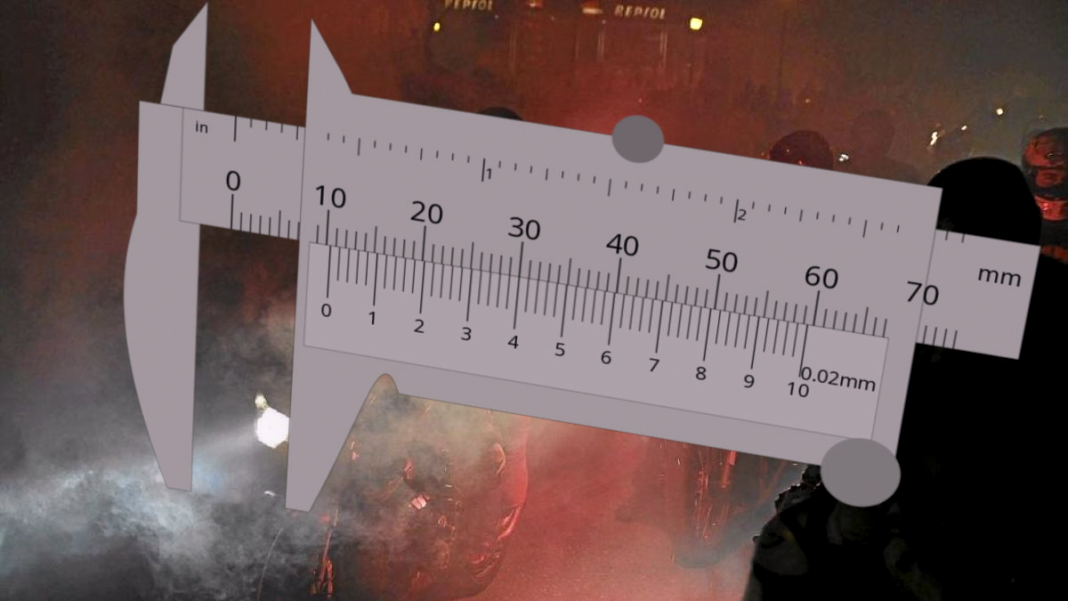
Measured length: 10.4,mm
